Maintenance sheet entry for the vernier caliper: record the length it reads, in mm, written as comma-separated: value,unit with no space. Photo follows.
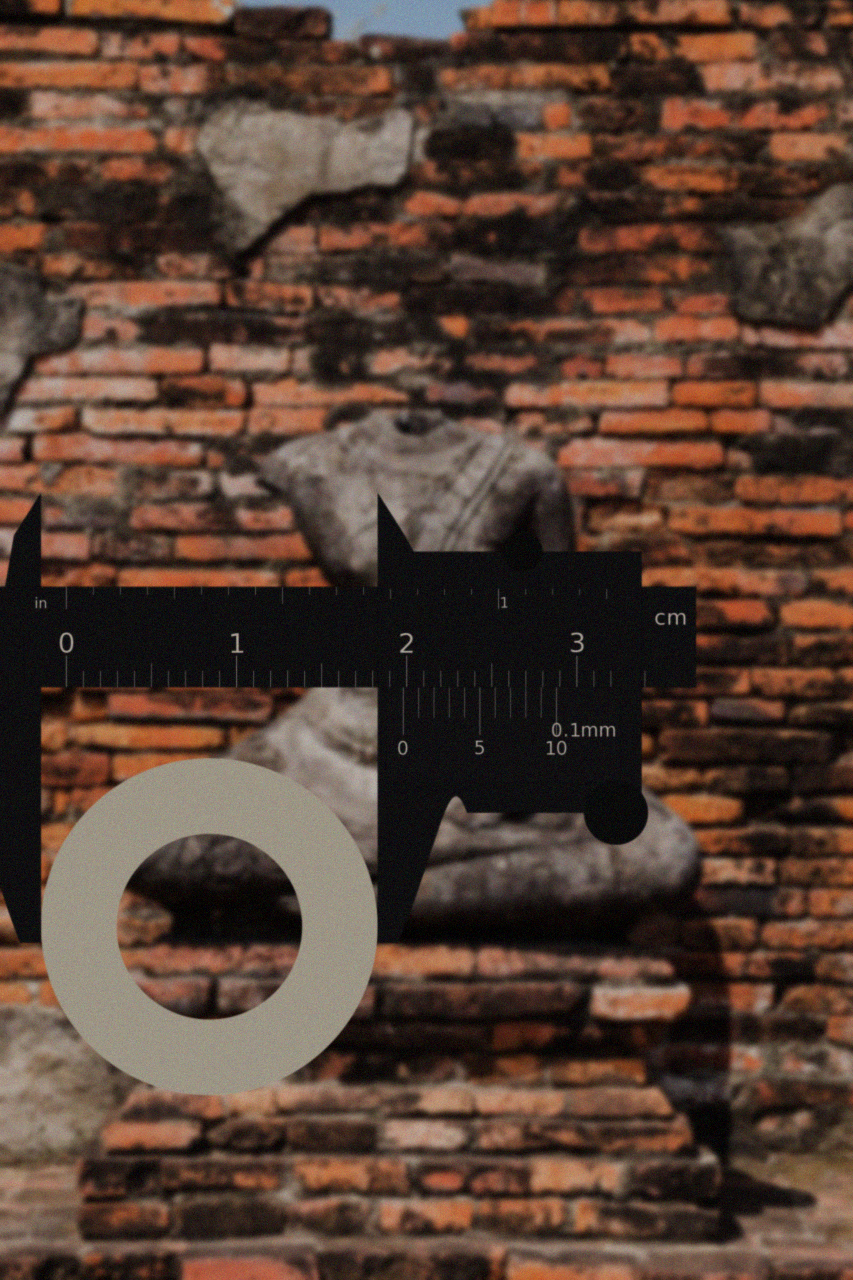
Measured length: 19.8,mm
